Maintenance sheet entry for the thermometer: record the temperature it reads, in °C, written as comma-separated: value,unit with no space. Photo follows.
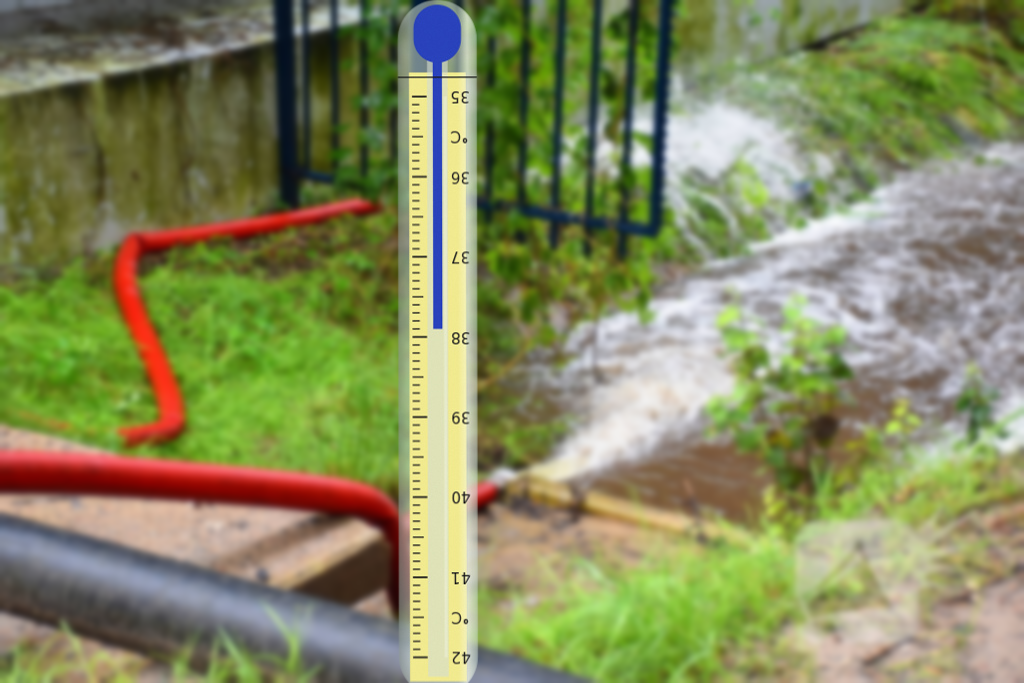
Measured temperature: 37.9,°C
